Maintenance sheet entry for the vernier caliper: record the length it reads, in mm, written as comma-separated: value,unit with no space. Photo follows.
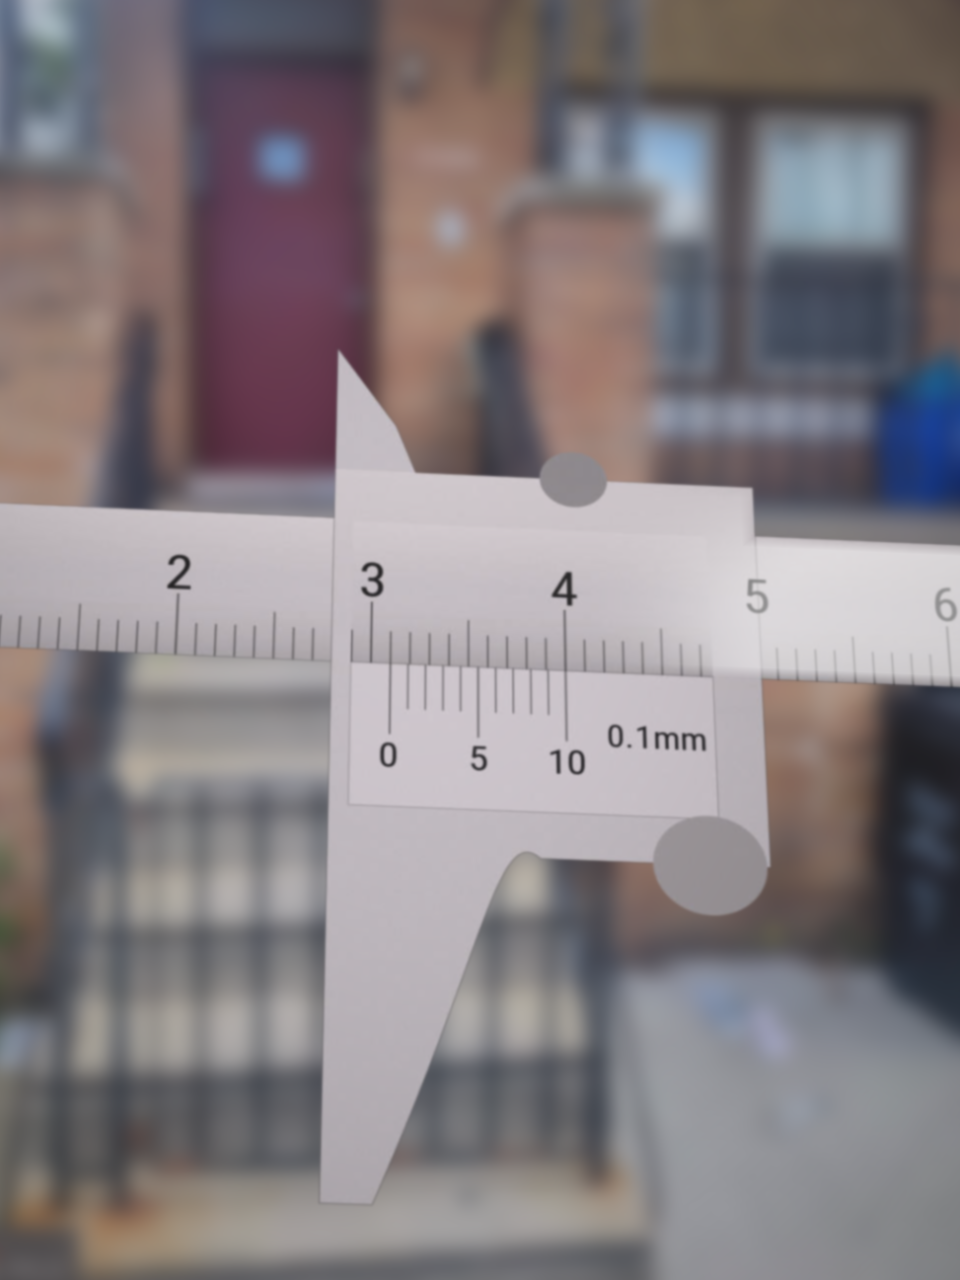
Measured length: 31.0,mm
